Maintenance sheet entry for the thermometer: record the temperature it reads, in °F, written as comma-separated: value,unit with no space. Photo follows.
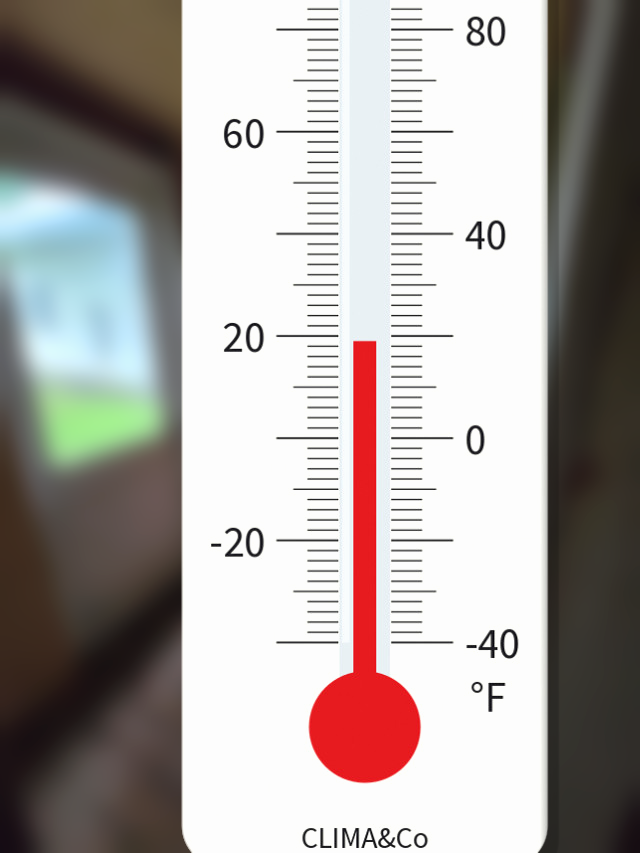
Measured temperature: 19,°F
